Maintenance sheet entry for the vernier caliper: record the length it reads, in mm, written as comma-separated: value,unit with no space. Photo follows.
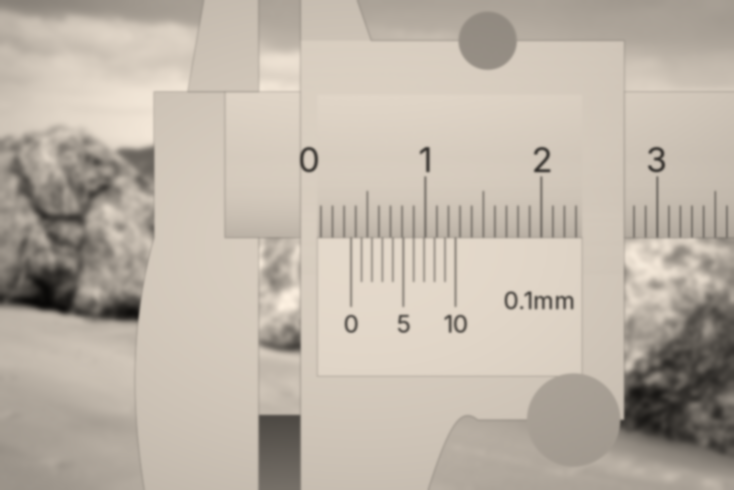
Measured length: 3.6,mm
